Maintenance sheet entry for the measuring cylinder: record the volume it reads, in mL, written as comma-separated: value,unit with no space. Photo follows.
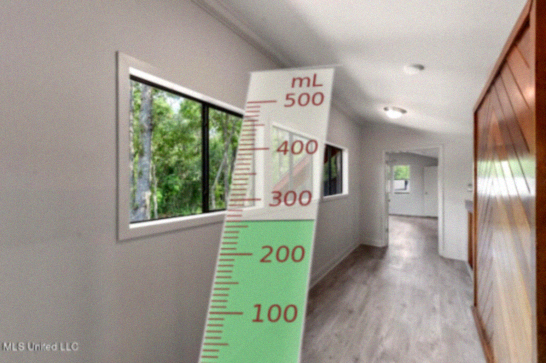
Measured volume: 260,mL
